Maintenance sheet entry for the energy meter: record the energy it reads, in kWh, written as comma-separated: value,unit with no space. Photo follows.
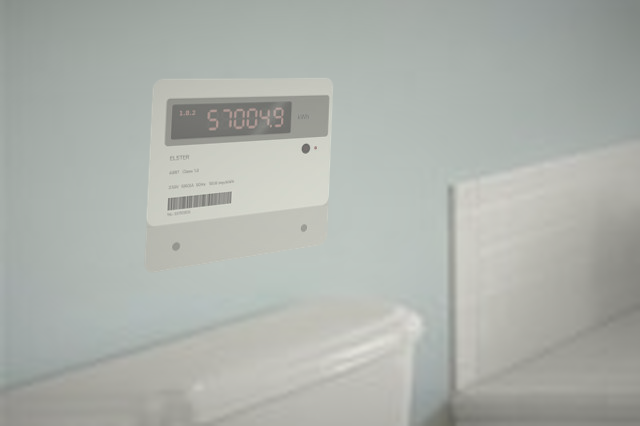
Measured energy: 57004.9,kWh
